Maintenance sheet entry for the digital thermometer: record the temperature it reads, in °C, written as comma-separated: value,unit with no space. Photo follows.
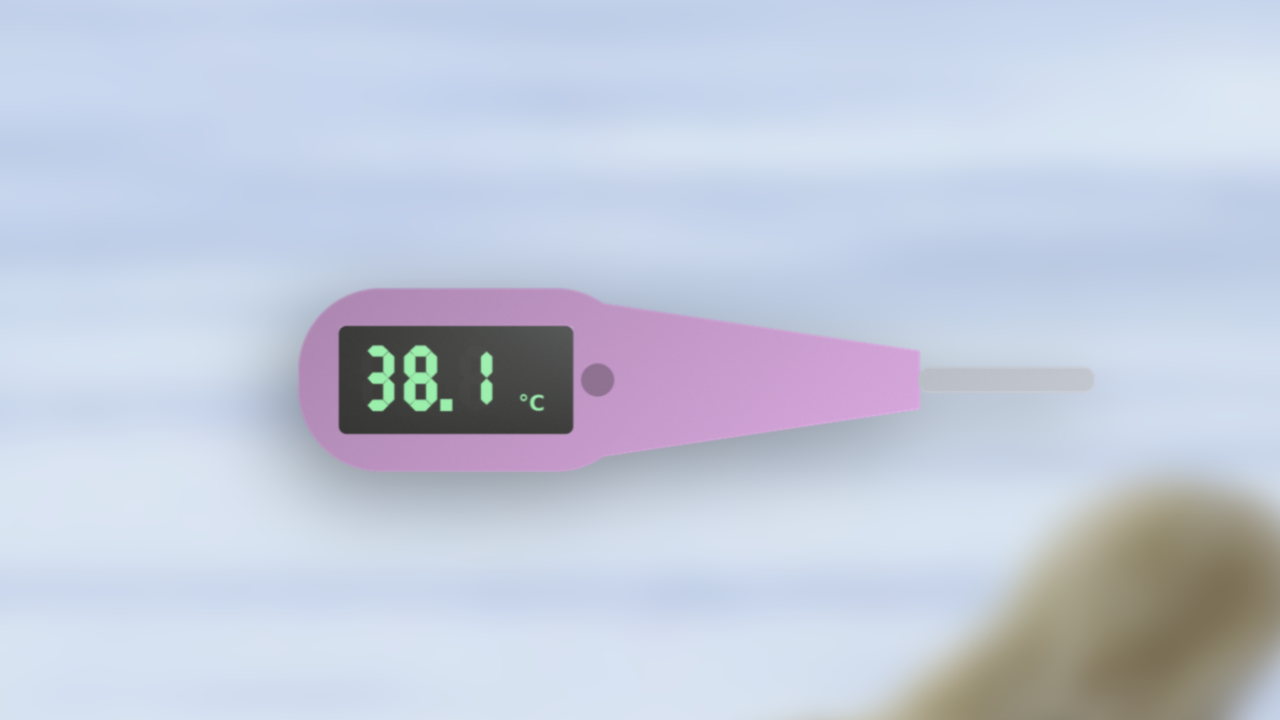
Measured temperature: 38.1,°C
